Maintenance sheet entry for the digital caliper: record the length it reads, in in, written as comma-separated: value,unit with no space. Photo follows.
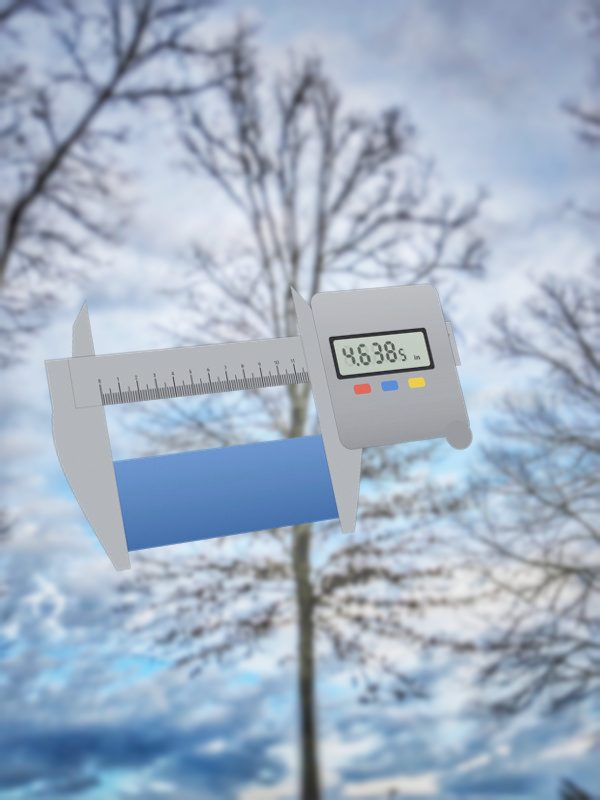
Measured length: 4.6385,in
